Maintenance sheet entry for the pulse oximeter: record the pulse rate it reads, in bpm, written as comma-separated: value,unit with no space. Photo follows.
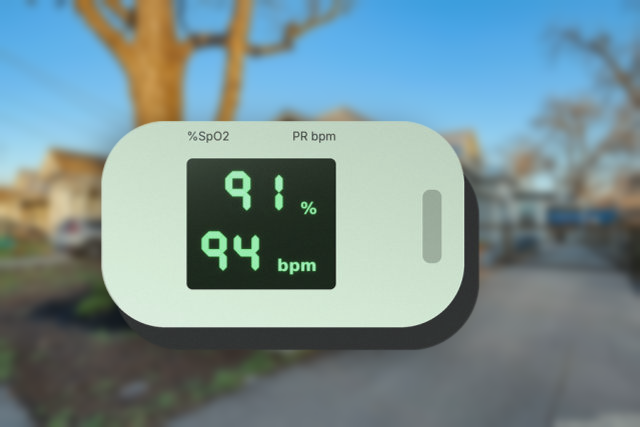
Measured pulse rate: 94,bpm
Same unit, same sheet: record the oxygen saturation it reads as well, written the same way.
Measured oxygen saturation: 91,%
